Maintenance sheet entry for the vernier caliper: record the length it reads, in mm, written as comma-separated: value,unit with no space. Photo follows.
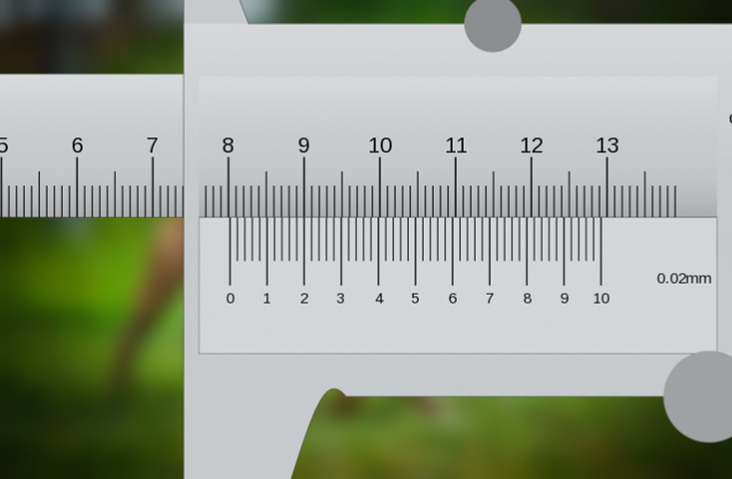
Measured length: 80.2,mm
